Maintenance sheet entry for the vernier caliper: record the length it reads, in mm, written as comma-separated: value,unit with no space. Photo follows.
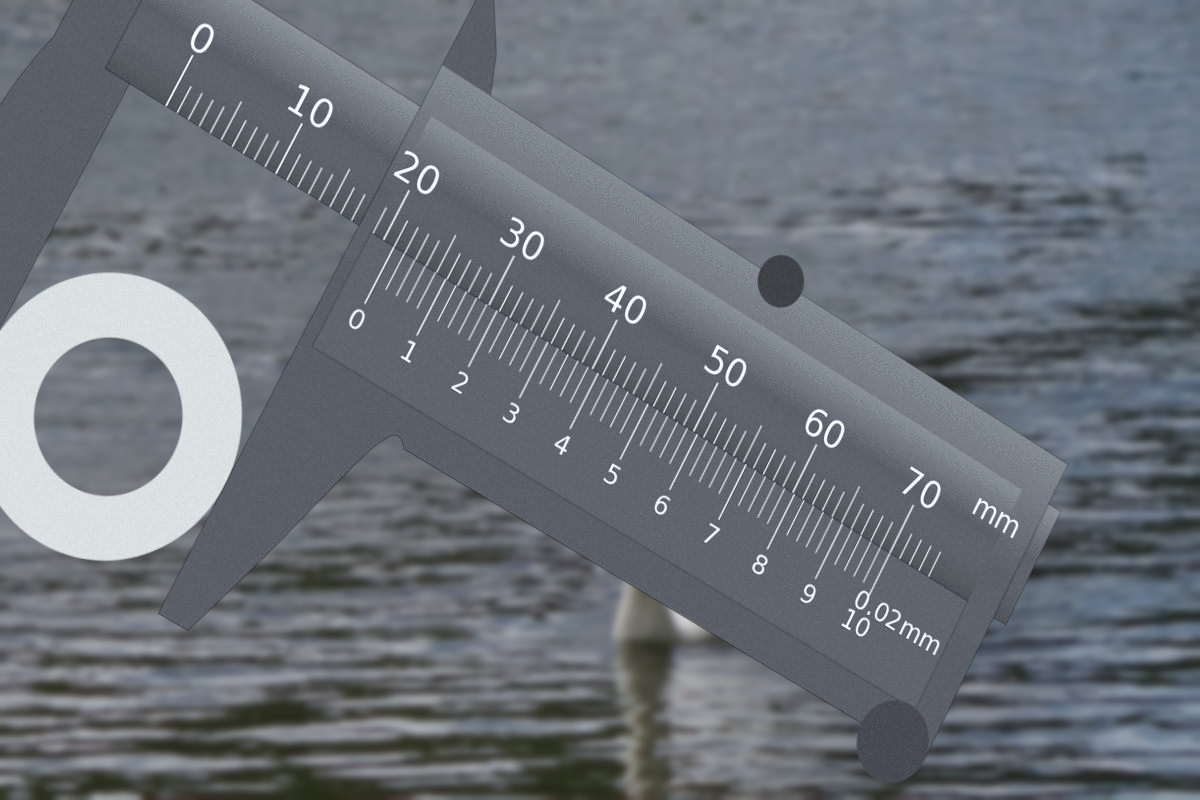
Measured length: 21.0,mm
